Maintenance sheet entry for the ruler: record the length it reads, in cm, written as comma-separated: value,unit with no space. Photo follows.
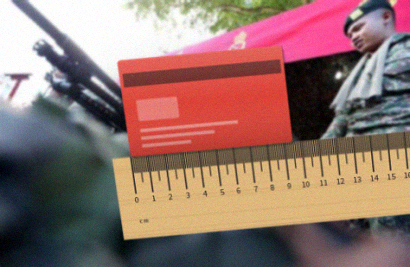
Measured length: 9.5,cm
